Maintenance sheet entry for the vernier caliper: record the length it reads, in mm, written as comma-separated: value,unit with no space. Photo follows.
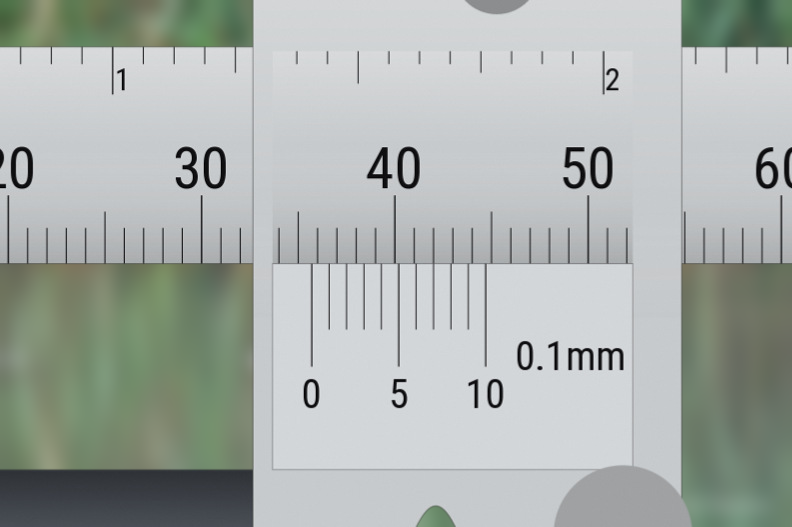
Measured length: 35.7,mm
